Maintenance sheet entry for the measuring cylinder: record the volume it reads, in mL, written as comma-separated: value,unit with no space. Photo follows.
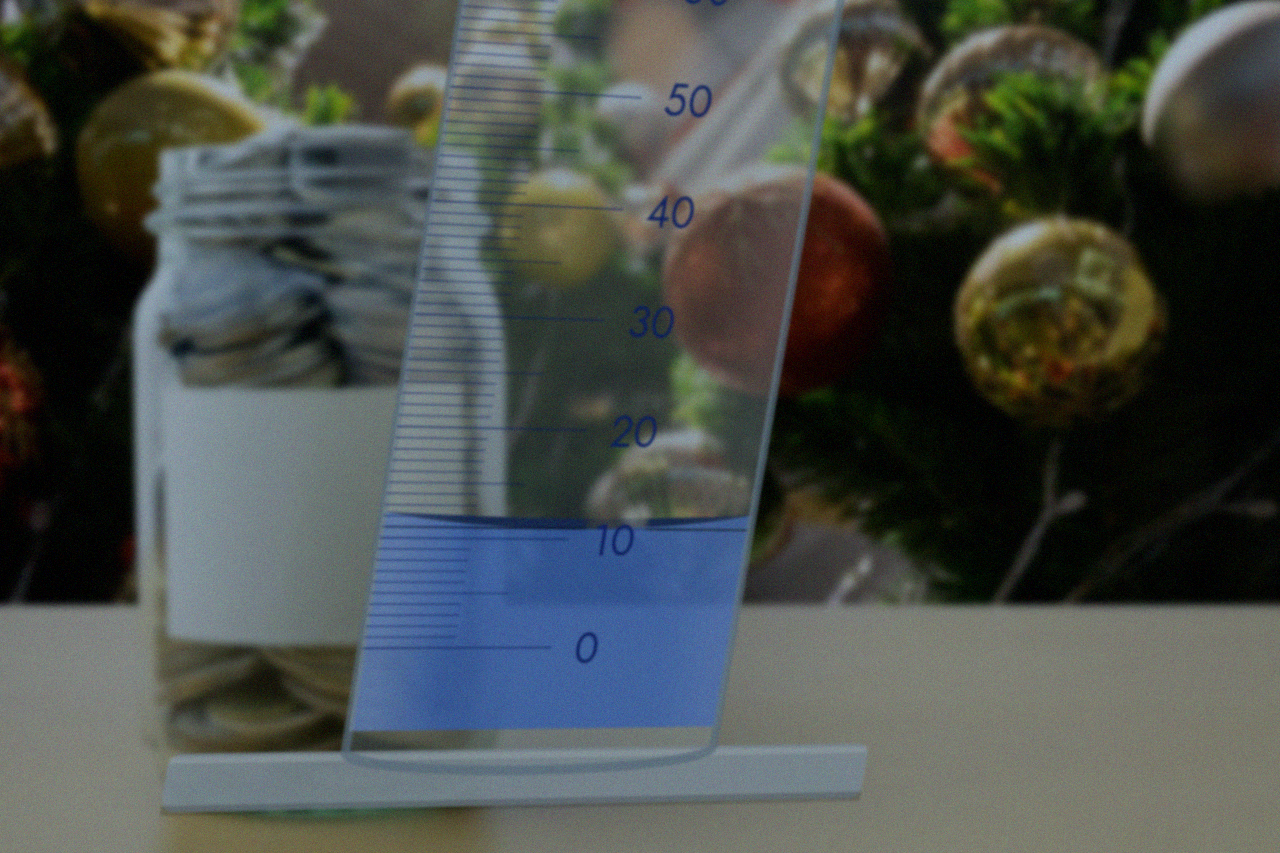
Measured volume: 11,mL
